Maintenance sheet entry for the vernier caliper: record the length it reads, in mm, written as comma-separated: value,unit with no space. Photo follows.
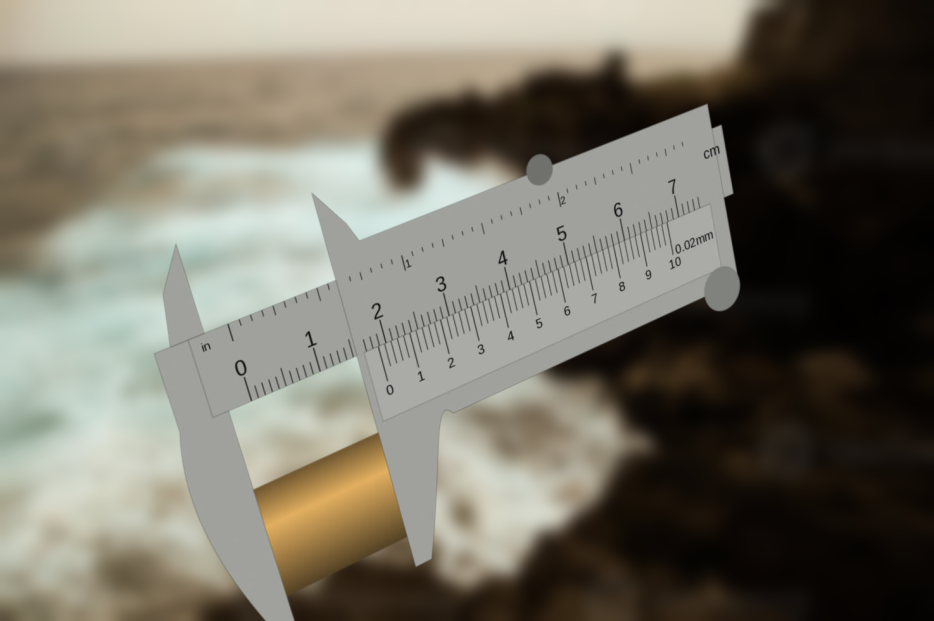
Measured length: 18.8,mm
